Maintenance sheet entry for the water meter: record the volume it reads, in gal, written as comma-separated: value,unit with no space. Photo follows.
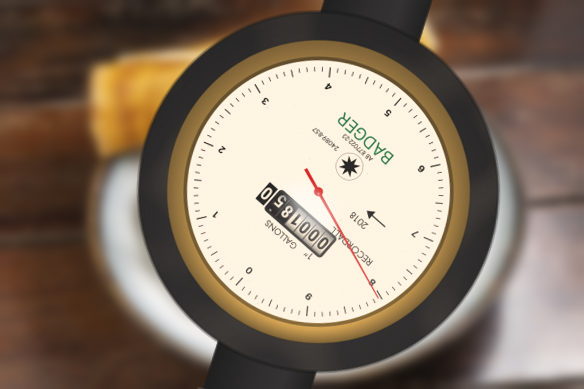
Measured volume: 1848.0,gal
